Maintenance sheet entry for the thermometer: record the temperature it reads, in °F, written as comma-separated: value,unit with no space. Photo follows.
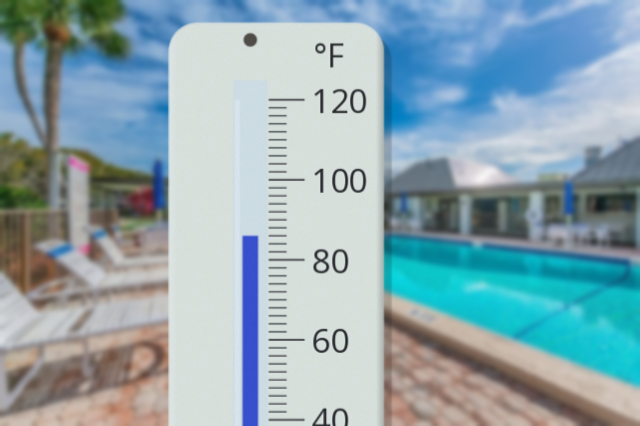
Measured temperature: 86,°F
